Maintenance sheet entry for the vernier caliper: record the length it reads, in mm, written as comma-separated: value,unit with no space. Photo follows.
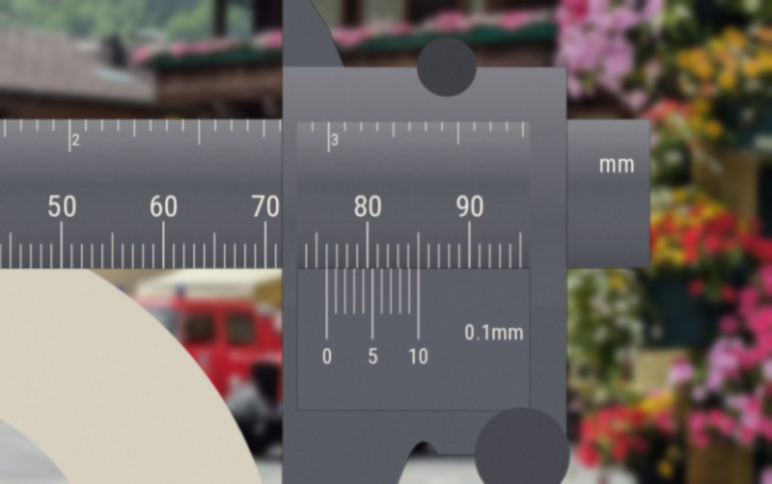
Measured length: 76.0,mm
